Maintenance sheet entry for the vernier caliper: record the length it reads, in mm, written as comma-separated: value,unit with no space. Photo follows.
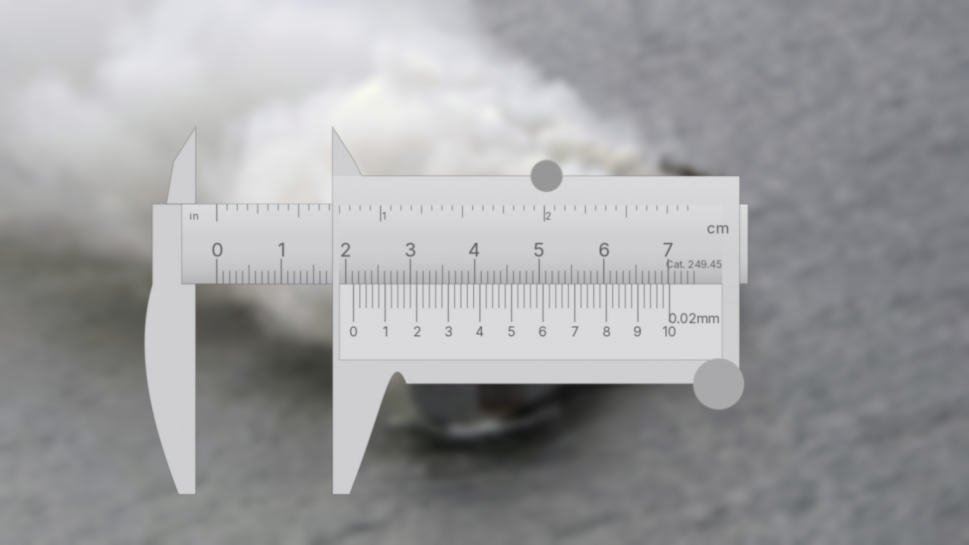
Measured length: 21.2,mm
